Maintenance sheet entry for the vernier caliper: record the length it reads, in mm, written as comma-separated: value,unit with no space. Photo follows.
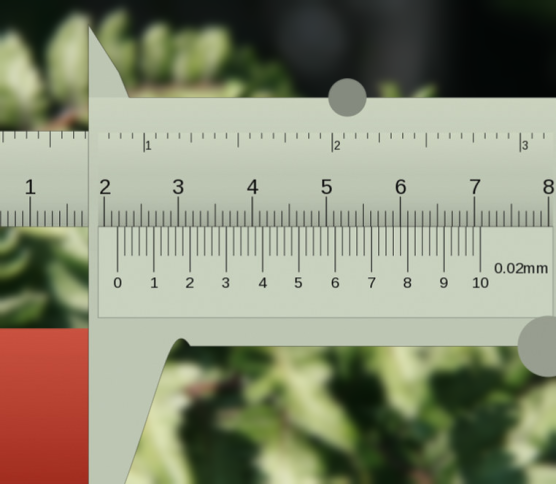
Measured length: 21.8,mm
